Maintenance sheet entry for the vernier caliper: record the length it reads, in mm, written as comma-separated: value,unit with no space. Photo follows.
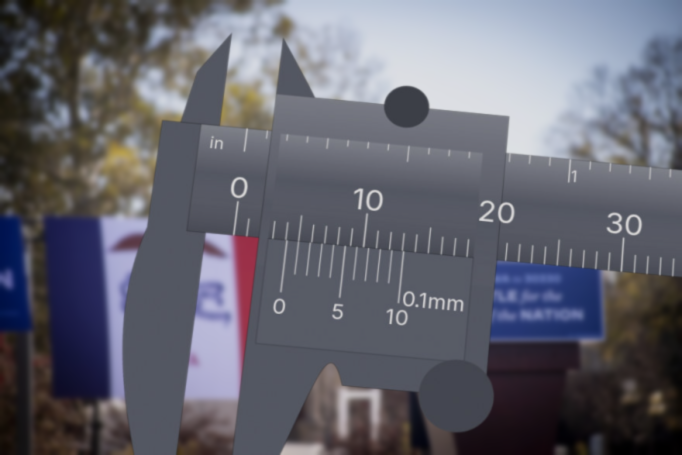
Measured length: 4.1,mm
